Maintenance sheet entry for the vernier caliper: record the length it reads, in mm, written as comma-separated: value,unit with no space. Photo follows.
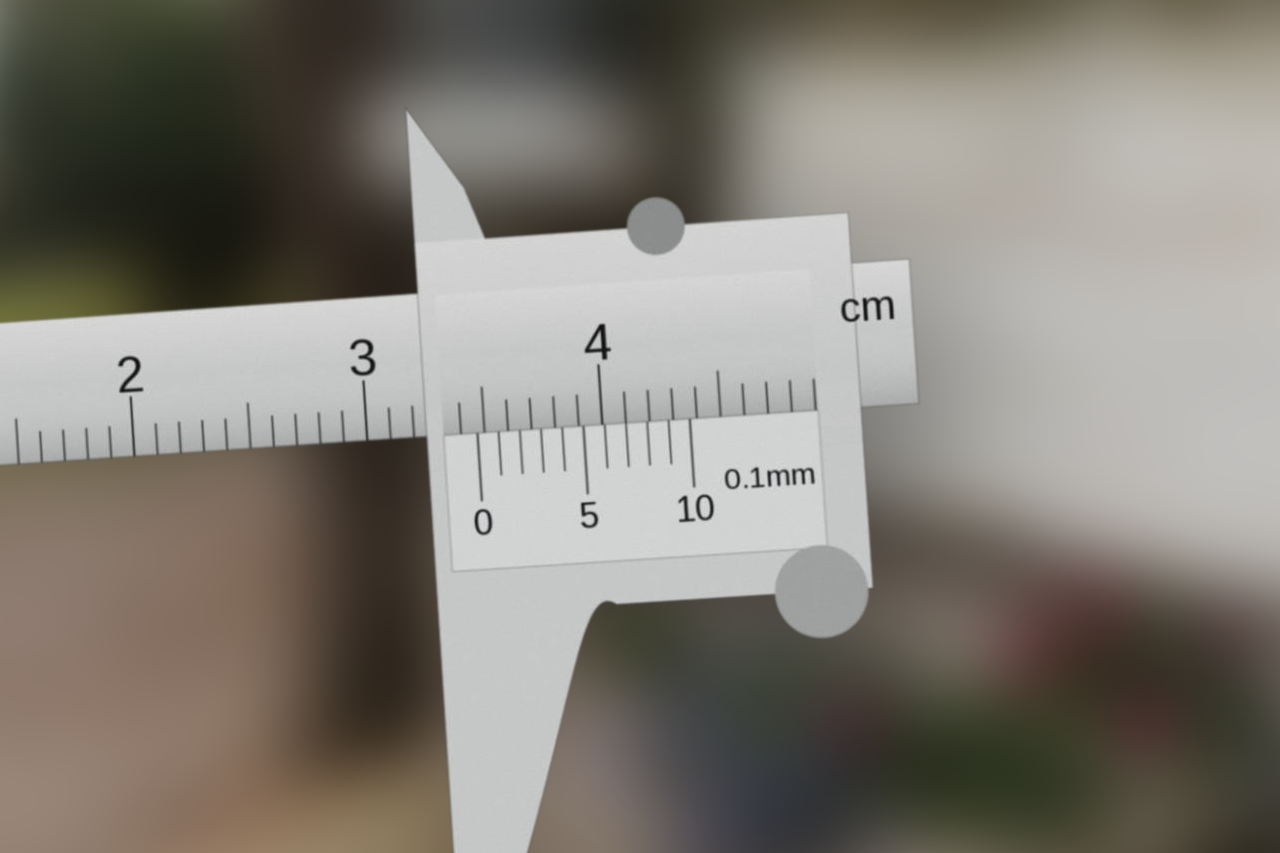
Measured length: 34.7,mm
